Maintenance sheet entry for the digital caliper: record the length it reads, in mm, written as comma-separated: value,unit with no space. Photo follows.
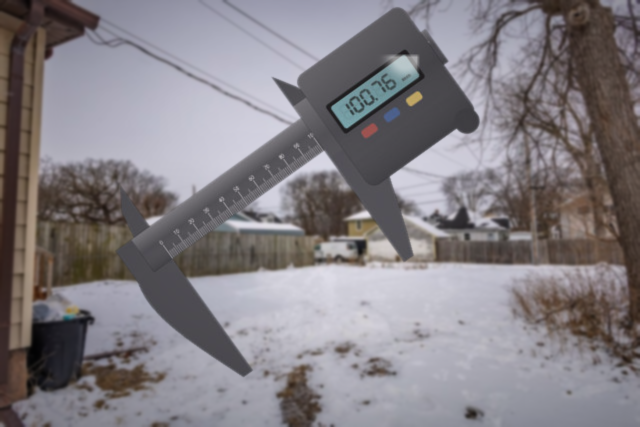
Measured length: 100.76,mm
